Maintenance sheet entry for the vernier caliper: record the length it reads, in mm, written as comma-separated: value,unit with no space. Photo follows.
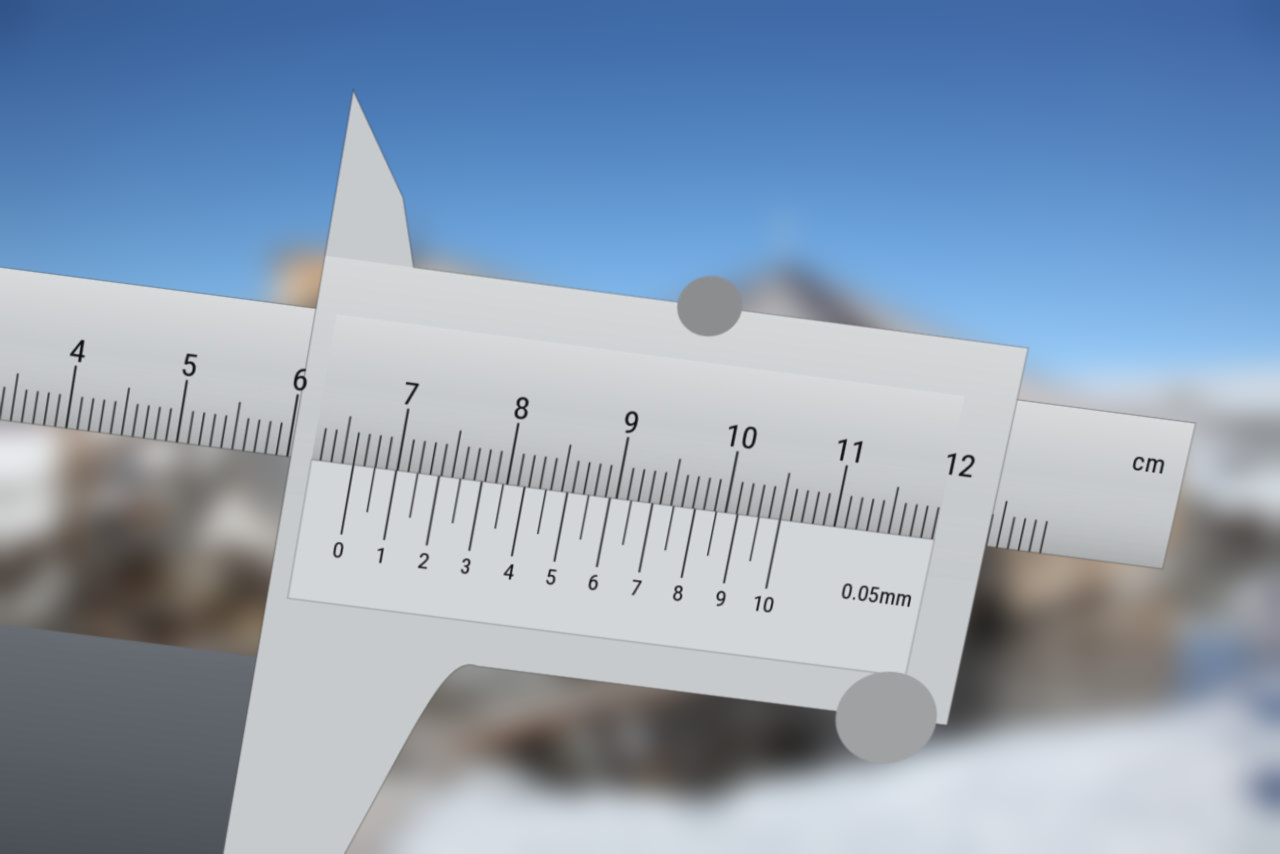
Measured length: 66.0,mm
